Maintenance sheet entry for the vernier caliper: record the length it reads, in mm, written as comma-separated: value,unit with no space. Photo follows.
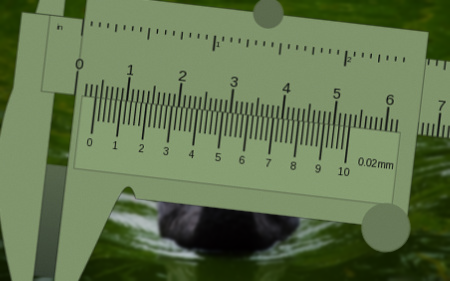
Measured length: 4.0,mm
